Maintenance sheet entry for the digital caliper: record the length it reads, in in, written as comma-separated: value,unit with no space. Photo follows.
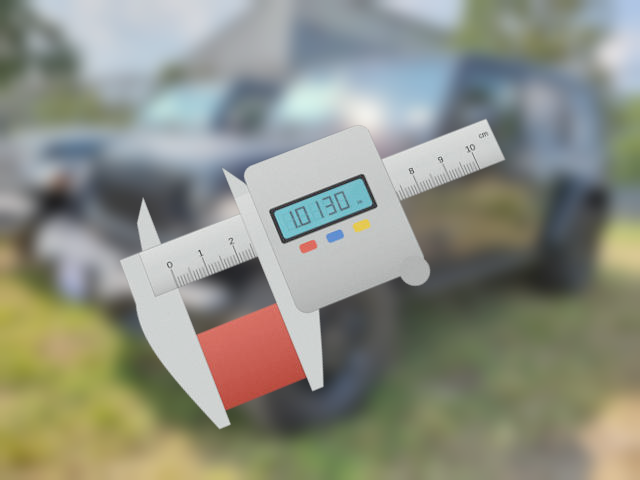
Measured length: 1.0130,in
